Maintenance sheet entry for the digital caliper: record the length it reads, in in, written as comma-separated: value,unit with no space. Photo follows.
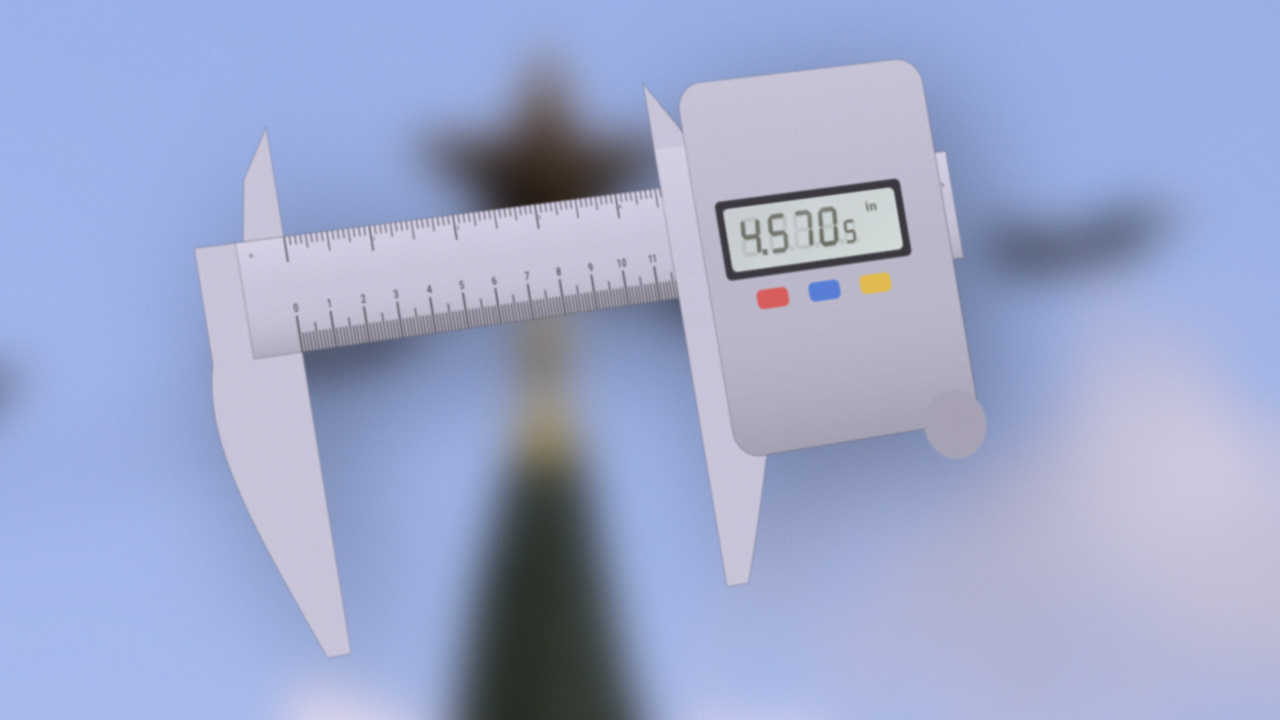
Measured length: 4.5705,in
